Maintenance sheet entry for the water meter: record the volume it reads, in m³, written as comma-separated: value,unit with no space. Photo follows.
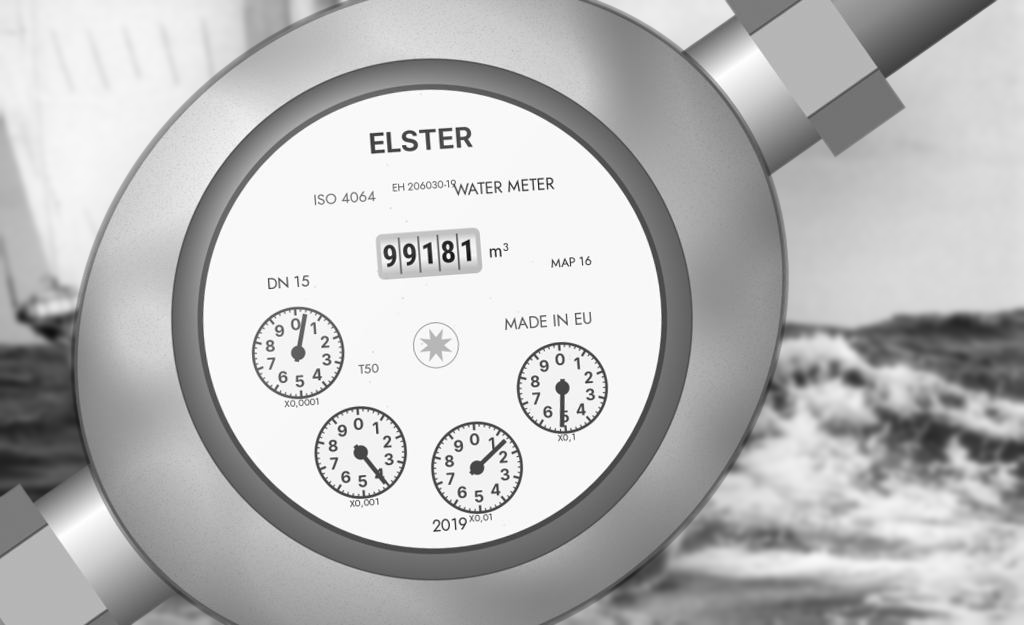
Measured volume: 99181.5140,m³
